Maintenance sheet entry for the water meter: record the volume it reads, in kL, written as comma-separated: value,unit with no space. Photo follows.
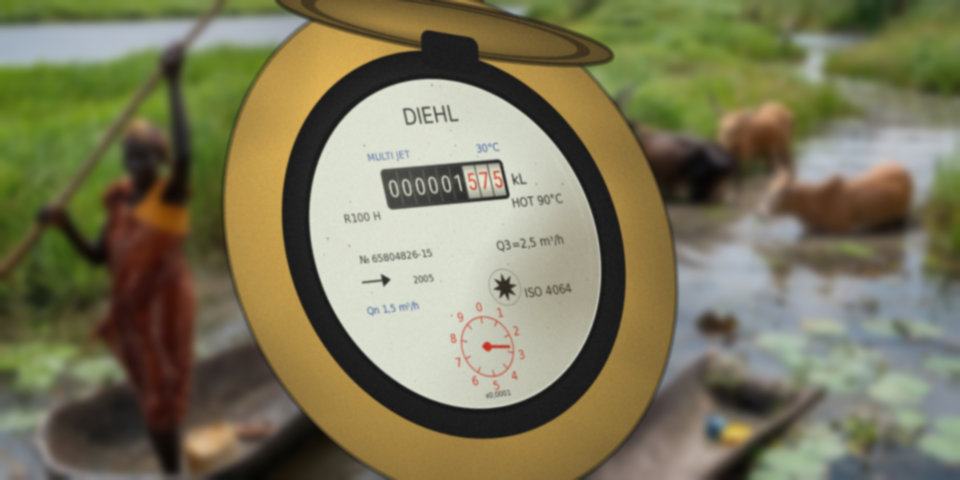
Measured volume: 1.5752,kL
